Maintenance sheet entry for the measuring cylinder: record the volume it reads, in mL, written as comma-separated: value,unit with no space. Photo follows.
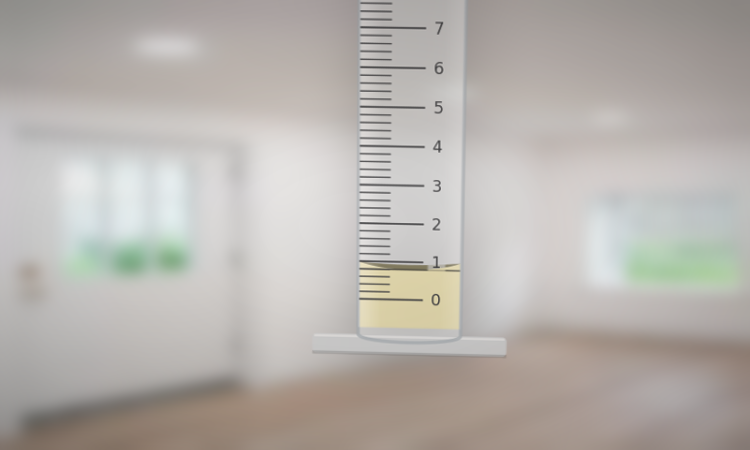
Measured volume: 0.8,mL
